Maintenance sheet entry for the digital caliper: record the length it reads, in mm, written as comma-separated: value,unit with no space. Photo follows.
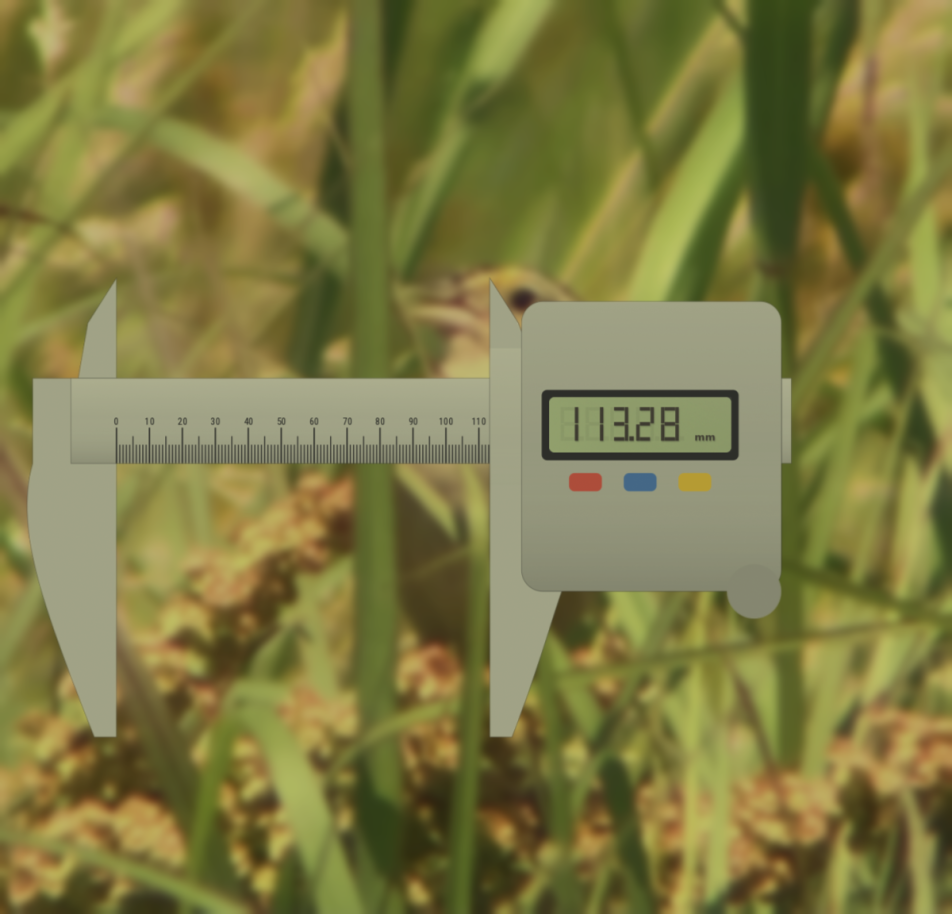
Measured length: 113.28,mm
